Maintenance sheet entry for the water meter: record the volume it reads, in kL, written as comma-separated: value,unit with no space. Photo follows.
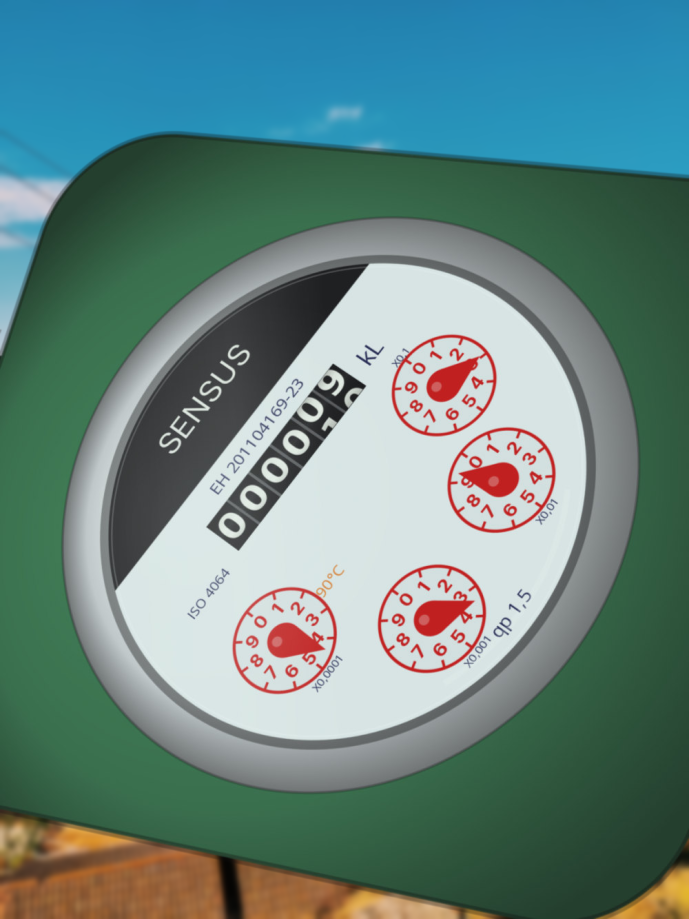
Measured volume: 9.2934,kL
